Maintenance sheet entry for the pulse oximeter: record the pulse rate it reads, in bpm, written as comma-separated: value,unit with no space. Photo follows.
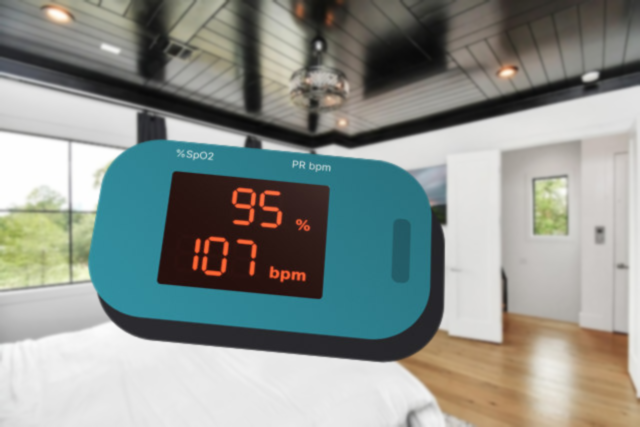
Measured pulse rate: 107,bpm
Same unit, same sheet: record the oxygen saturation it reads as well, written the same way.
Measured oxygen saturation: 95,%
